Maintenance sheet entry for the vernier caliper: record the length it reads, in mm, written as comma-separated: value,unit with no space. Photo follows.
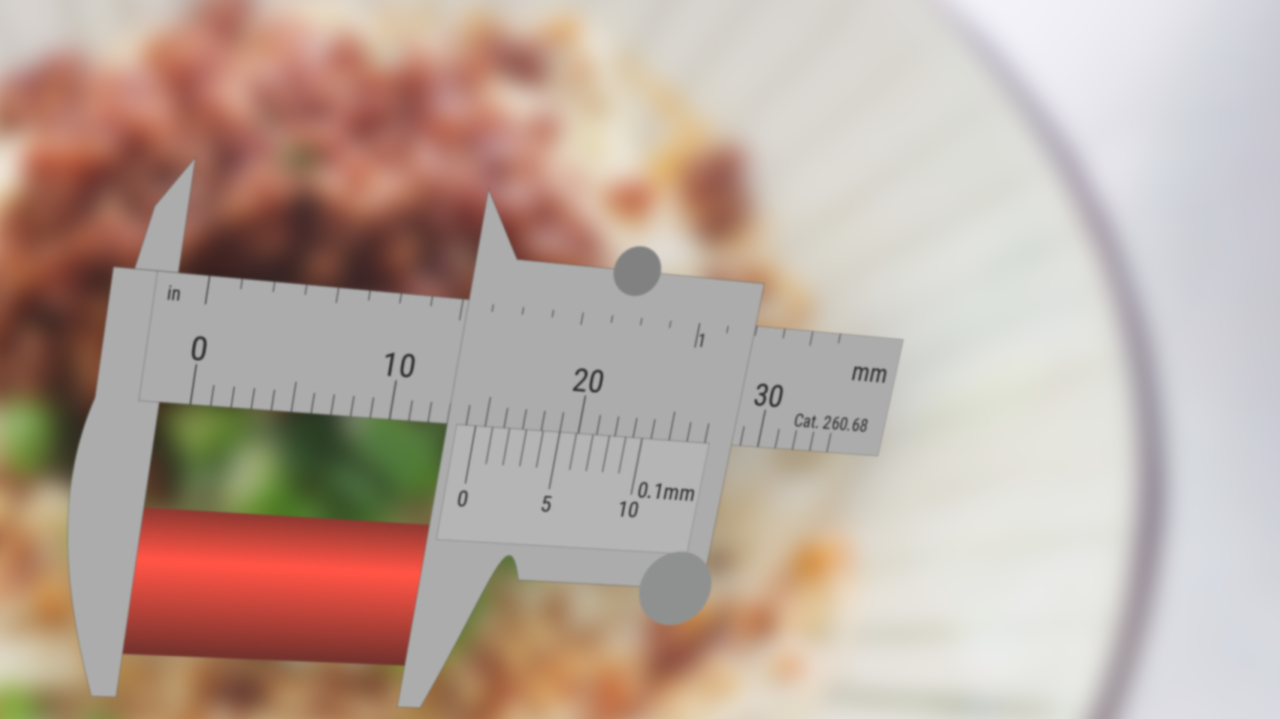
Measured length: 14.5,mm
